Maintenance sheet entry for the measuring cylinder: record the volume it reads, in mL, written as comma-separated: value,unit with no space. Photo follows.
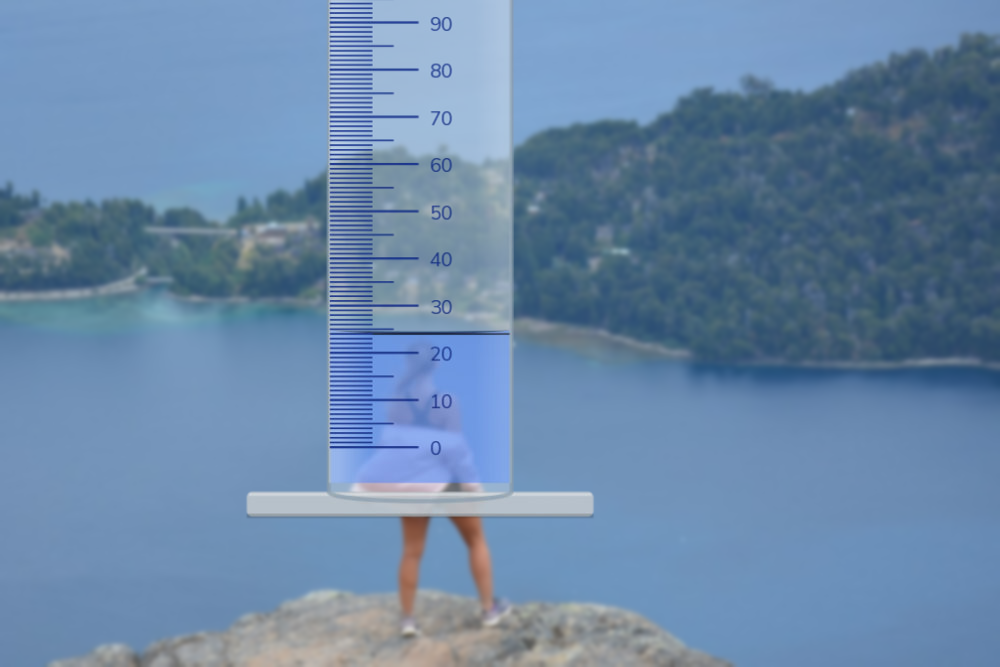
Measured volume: 24,mL
